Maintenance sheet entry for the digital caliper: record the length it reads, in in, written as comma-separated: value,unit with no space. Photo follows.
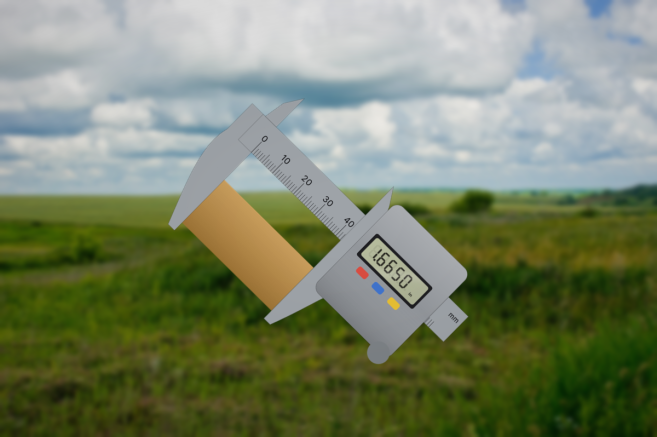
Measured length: 1.6650,in
